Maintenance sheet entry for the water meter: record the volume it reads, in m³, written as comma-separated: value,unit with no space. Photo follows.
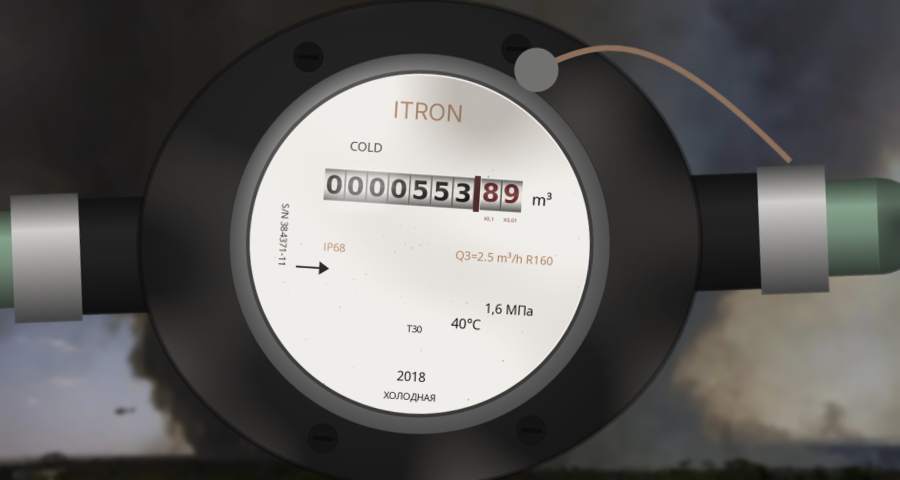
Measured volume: 553.89,m³
